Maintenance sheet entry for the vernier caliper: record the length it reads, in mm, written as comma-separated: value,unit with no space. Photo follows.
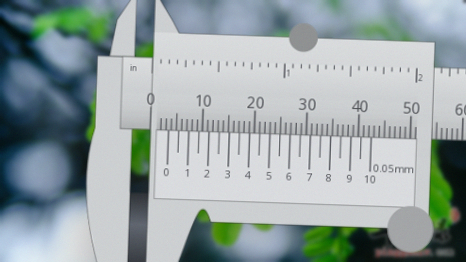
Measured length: 3.5,mm
